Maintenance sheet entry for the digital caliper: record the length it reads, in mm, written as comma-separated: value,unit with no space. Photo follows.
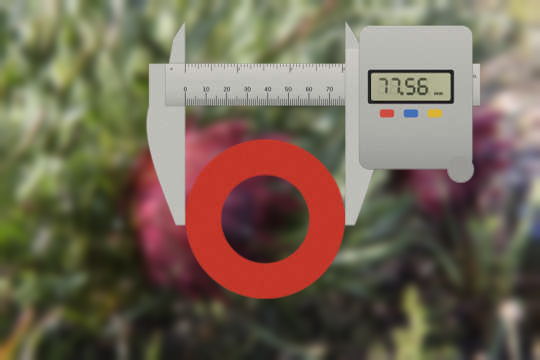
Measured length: 77.56,mm
